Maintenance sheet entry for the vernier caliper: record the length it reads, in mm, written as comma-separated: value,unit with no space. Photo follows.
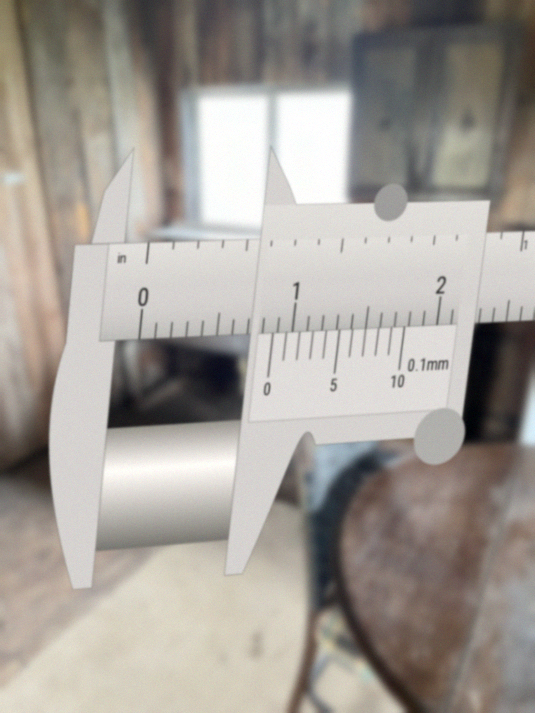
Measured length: 8.7,mm
